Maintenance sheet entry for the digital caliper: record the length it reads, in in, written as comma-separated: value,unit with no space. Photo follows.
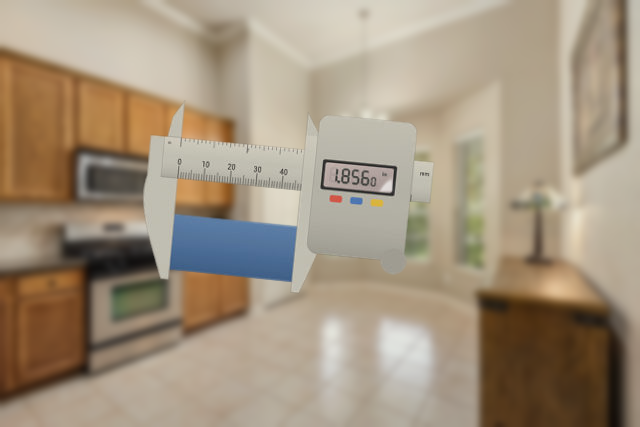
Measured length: 1.8560,in
